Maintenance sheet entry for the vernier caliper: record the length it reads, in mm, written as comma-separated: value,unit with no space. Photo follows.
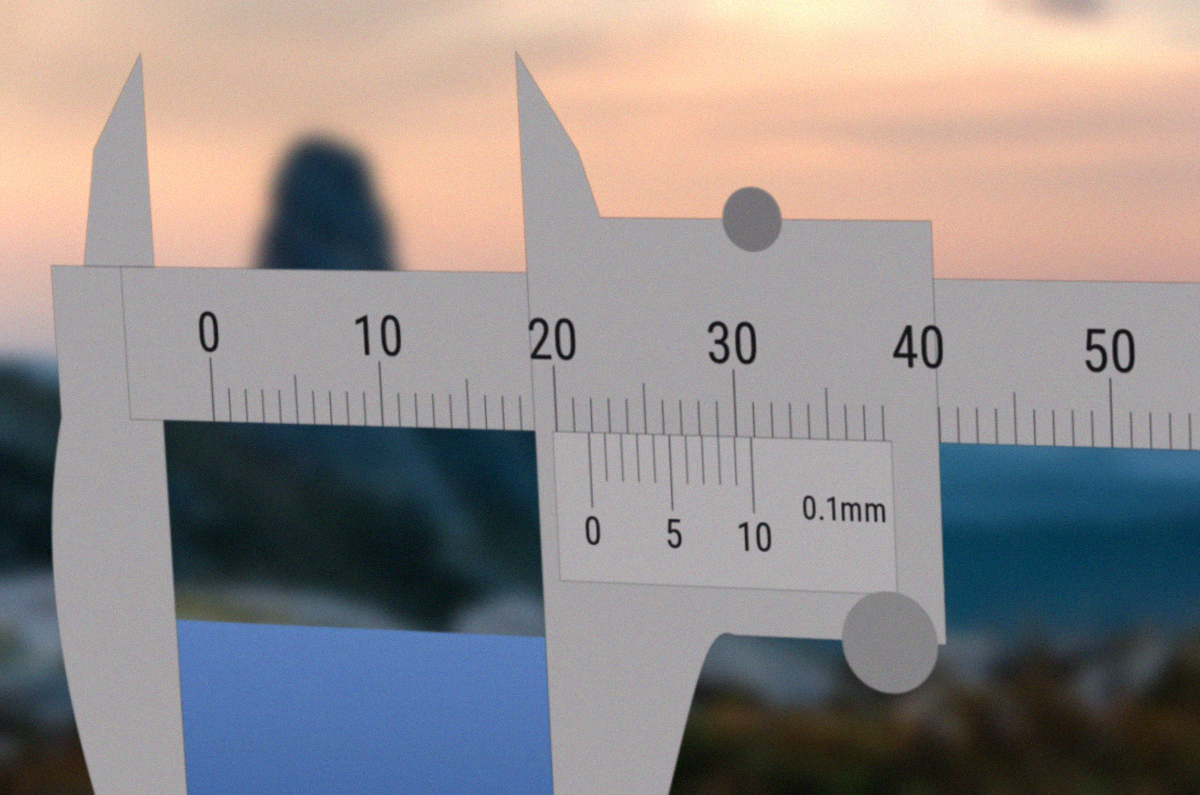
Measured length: 21.8,mm
